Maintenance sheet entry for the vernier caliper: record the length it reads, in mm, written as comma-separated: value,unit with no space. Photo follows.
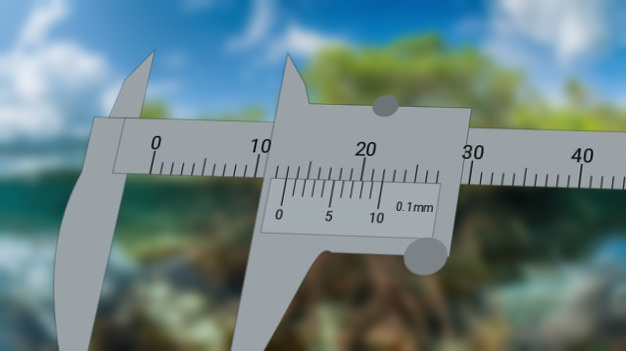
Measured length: 13.0,mm
